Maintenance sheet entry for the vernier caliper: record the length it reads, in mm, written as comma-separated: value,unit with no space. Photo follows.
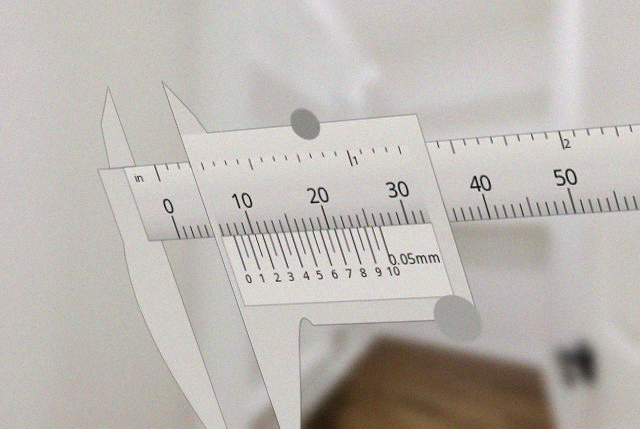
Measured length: 7.4,mm
